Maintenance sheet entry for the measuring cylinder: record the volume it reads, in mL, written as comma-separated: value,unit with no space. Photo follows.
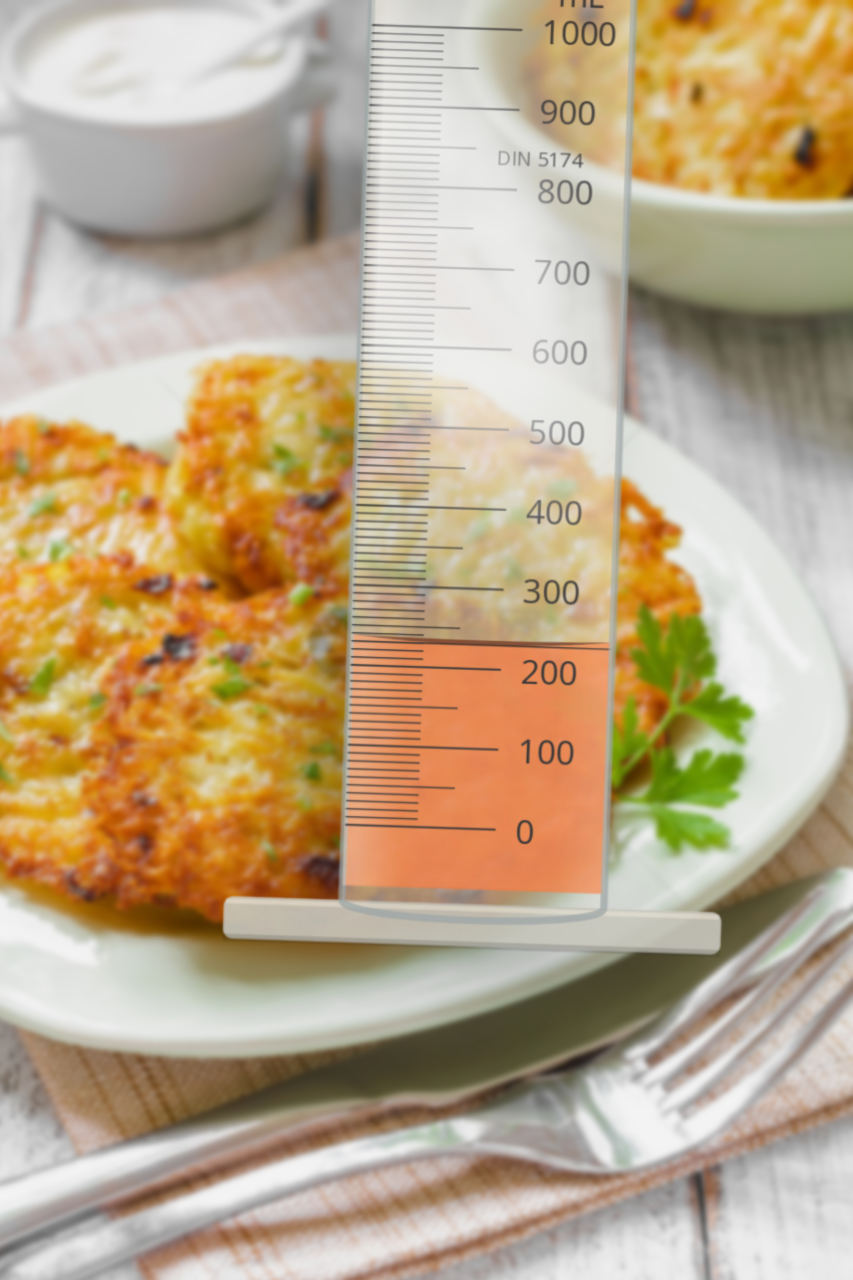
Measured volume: 230,mL
